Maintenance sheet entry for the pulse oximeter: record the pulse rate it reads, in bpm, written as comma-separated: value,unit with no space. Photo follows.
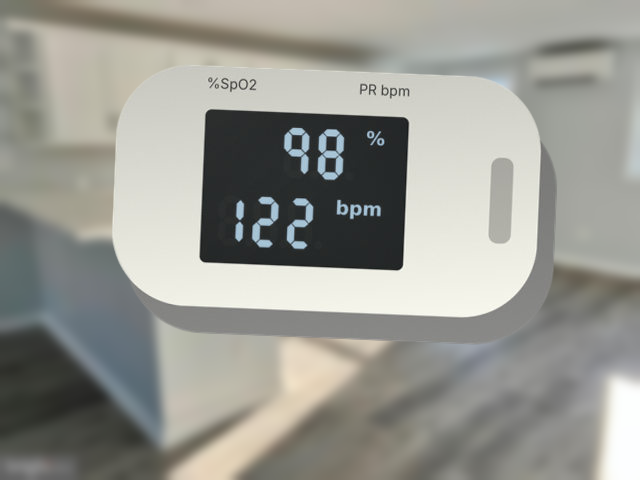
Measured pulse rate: 122,bpm
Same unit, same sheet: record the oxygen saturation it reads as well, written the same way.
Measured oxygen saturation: 98,%
